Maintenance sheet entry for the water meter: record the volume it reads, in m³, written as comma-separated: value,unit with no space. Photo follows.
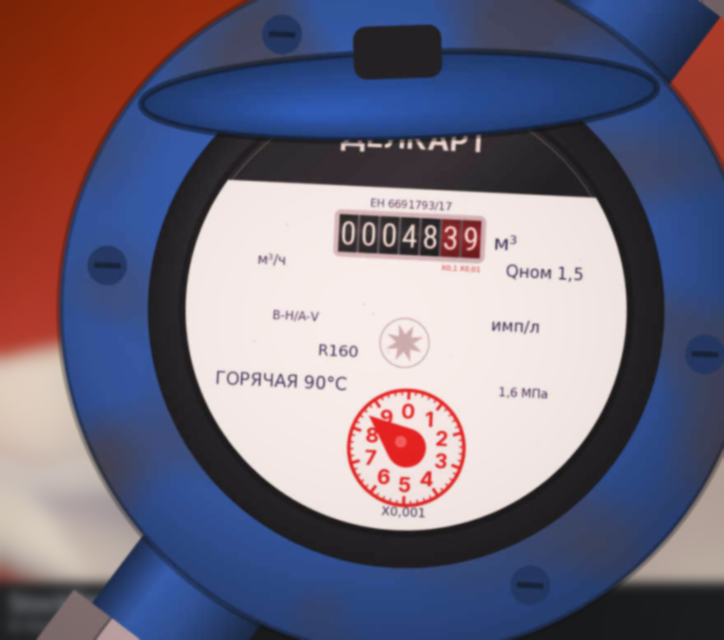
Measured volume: 48.398,m³
